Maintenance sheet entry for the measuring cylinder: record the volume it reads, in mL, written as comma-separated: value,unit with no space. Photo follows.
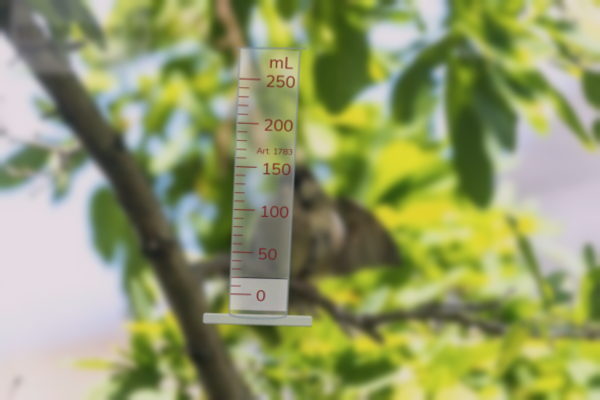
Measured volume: 20,mL
